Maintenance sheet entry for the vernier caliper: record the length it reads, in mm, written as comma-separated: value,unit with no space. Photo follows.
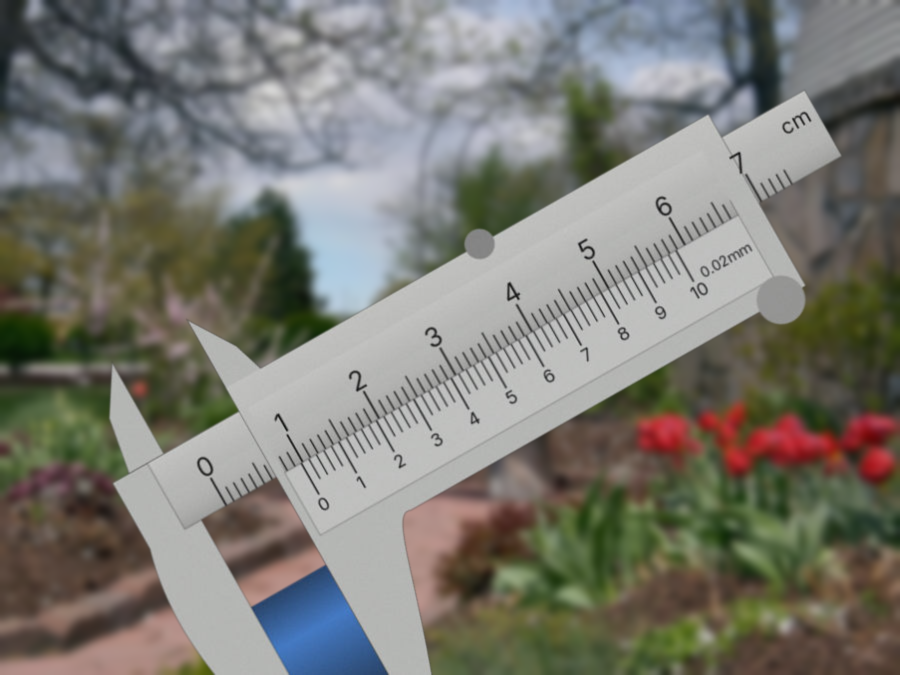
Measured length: 9.8,mm
